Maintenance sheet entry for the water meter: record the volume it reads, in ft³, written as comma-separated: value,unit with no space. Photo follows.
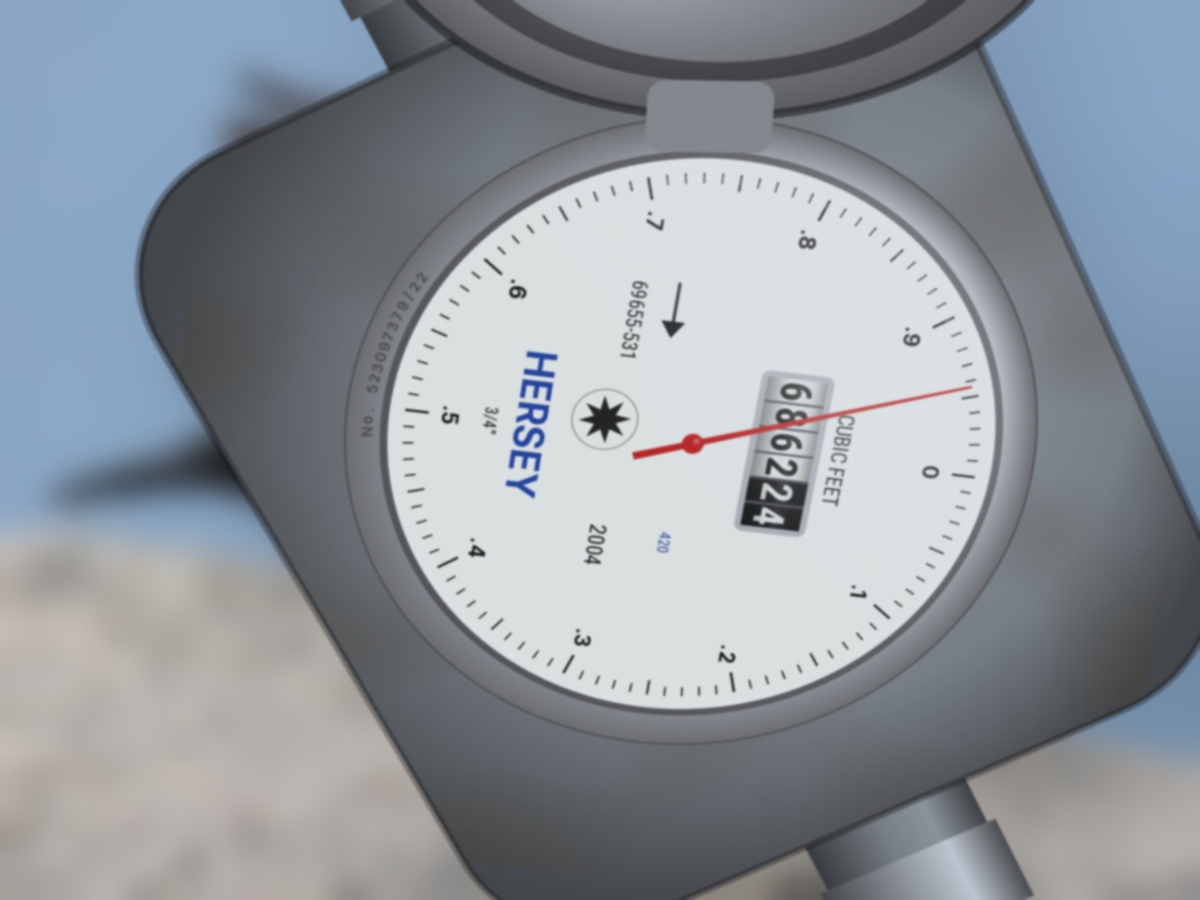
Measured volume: 686223.94,ft³
